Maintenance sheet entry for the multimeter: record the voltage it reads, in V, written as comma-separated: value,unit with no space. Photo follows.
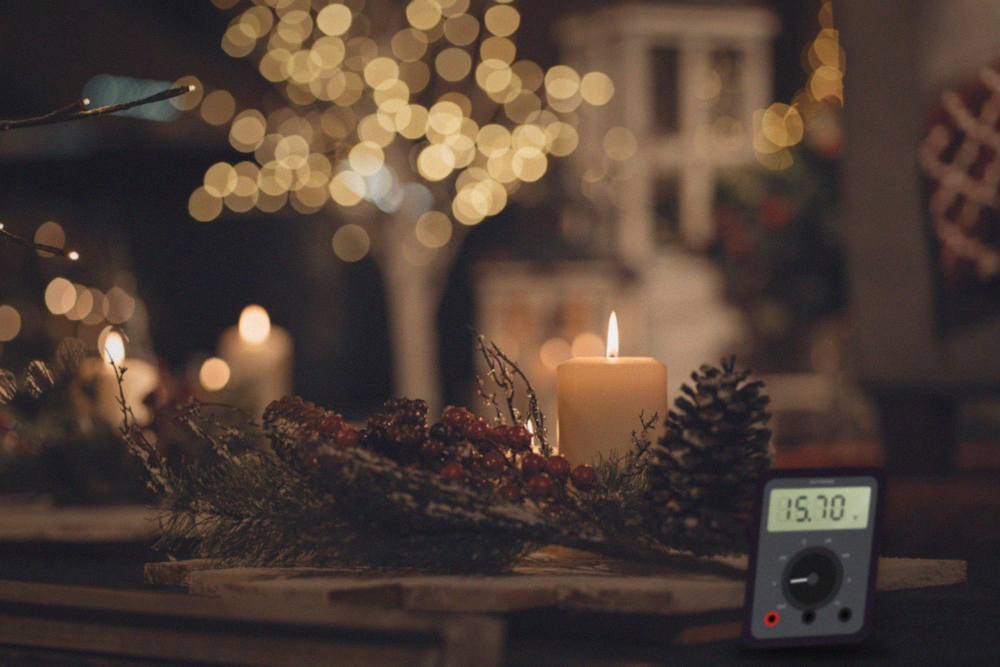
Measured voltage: 15.70,V
